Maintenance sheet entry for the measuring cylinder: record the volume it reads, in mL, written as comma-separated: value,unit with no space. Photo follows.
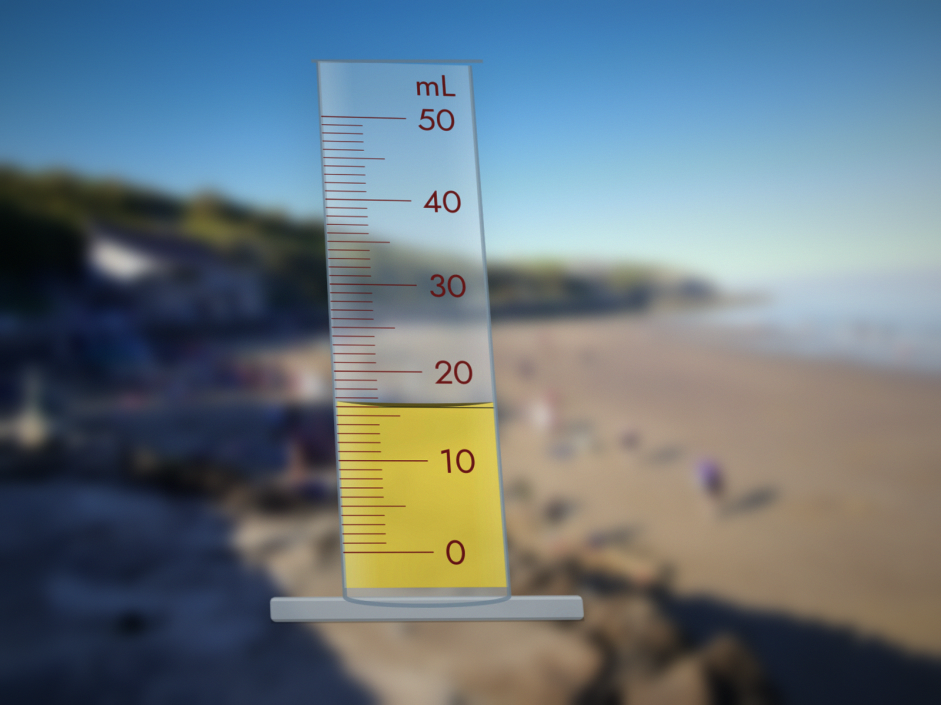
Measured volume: 16,mL
